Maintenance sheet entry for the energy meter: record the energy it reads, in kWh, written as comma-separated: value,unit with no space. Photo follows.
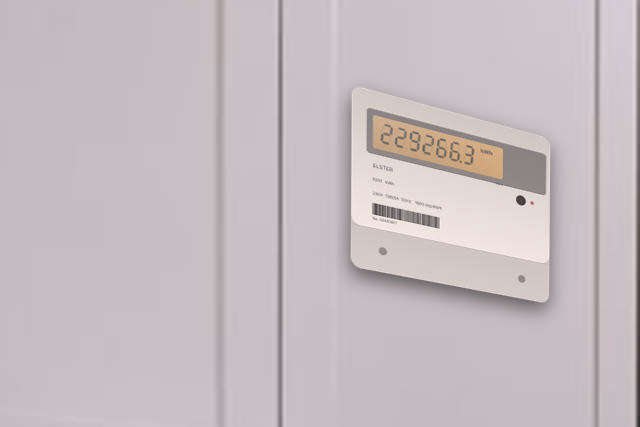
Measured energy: 229266.3,kWh
